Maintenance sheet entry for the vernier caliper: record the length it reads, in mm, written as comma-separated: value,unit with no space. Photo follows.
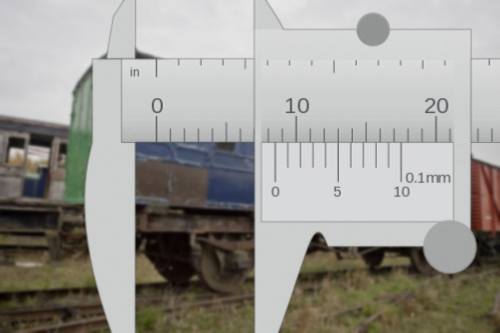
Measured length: 8.5,mm
